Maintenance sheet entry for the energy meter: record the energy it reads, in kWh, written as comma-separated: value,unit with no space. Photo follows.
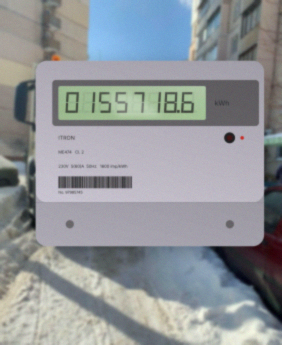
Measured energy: 155718.6,kWh
